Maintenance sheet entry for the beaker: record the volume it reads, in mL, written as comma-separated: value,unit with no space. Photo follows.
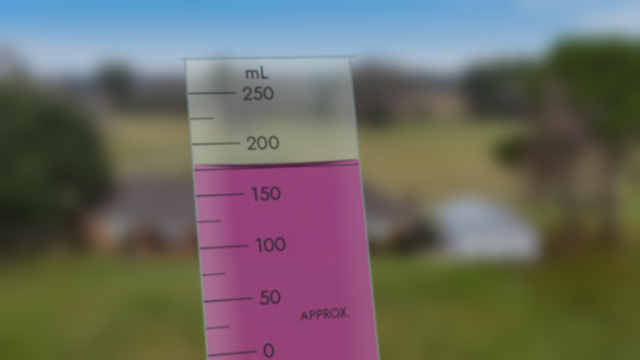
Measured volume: 175,mL
